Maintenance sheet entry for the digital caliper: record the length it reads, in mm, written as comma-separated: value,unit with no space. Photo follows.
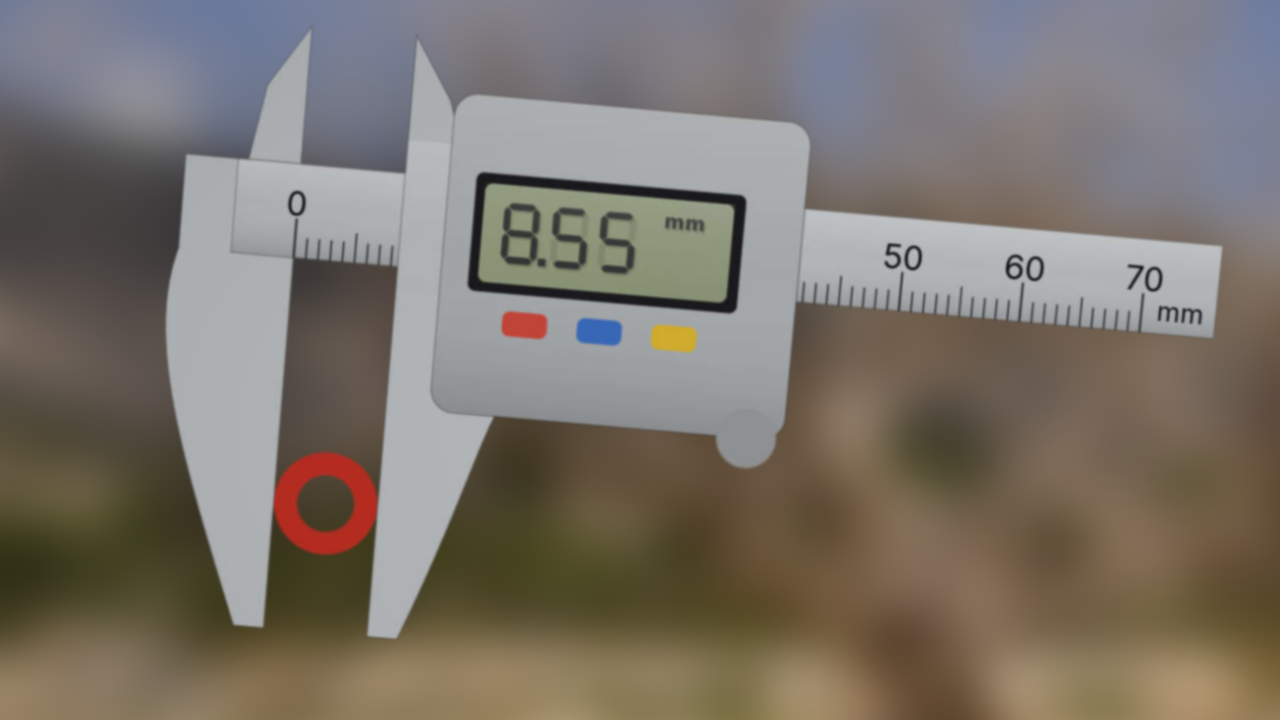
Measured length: 8.55,mm
